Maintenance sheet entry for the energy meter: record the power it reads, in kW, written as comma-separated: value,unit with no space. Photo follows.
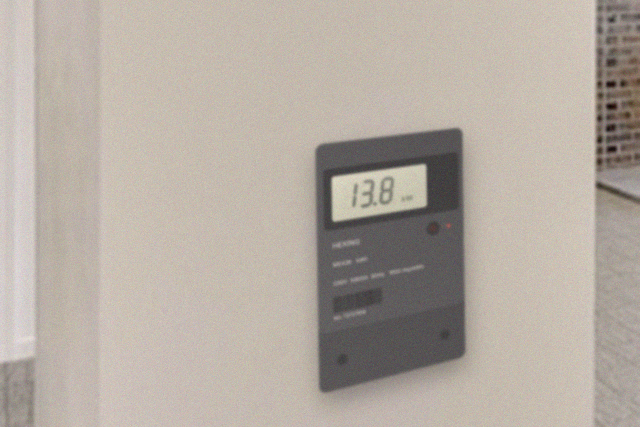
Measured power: 13.8,kW
